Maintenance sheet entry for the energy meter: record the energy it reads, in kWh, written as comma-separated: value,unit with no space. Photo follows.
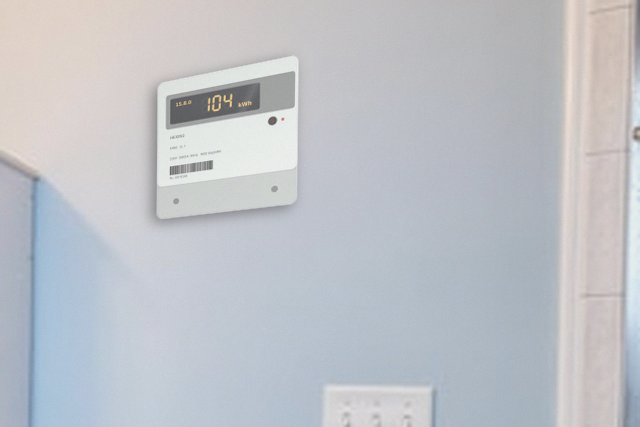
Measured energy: 104,kWh
